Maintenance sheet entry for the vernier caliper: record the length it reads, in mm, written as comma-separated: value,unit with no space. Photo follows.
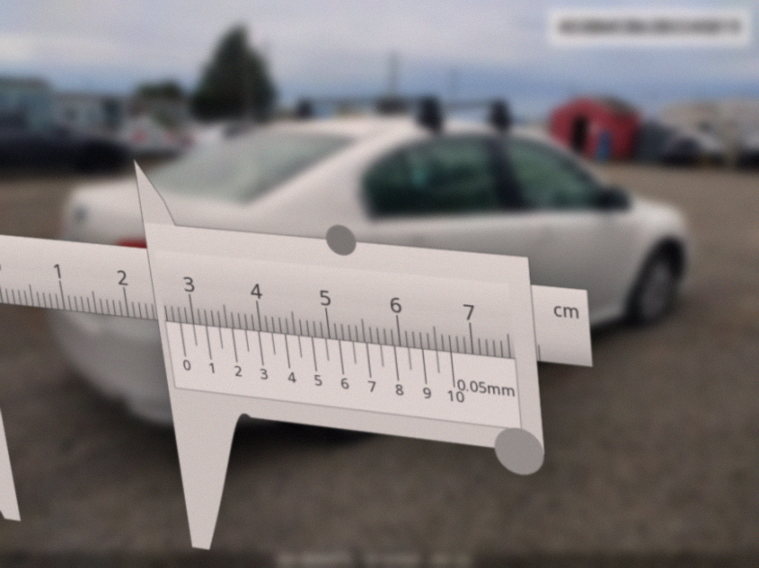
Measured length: 28.0,mm
